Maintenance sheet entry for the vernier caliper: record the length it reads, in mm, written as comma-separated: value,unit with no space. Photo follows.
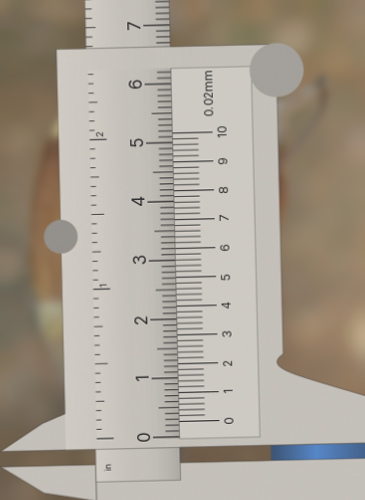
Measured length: 2.6,mm
